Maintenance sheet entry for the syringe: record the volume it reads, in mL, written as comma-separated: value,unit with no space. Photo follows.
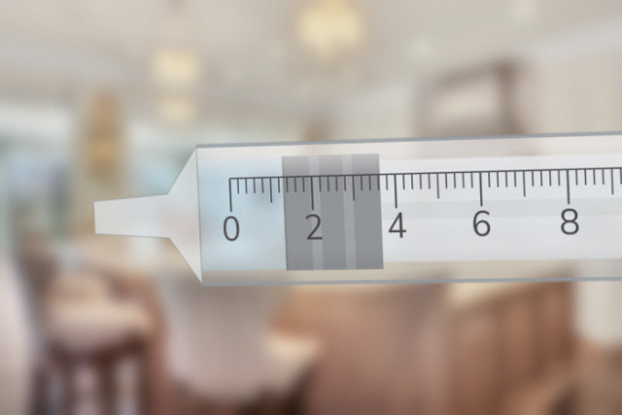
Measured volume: 1.3,mL
